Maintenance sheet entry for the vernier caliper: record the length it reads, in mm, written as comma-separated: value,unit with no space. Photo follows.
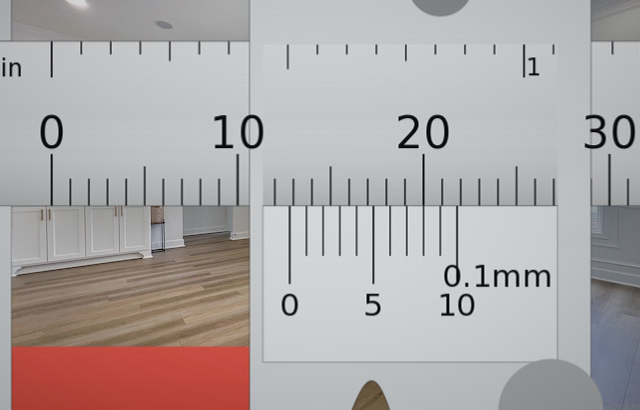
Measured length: 12.8,mm
